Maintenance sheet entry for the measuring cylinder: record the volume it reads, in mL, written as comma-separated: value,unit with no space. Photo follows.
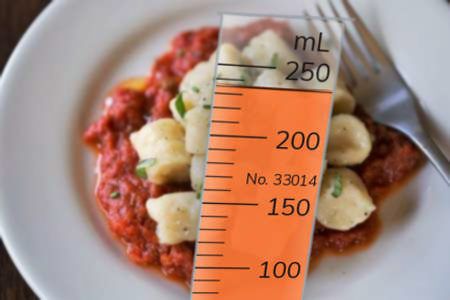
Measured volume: 235,mL
